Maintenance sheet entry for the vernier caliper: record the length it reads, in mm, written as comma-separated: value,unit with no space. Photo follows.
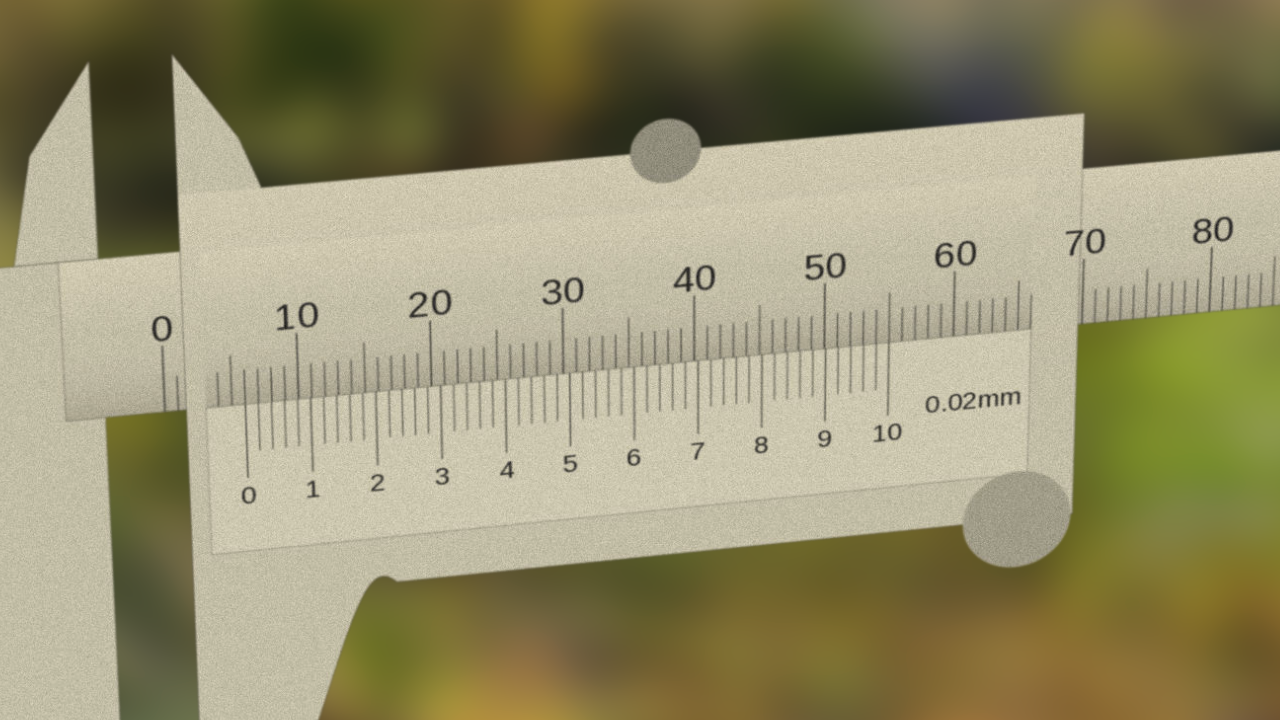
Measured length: 6.0,mm
